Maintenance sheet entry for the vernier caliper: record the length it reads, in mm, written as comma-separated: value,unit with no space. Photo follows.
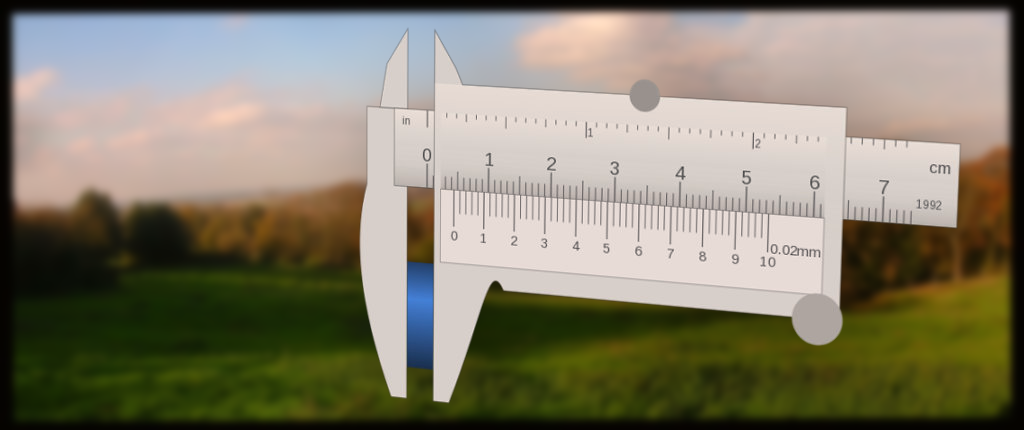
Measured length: 4.4,mm
